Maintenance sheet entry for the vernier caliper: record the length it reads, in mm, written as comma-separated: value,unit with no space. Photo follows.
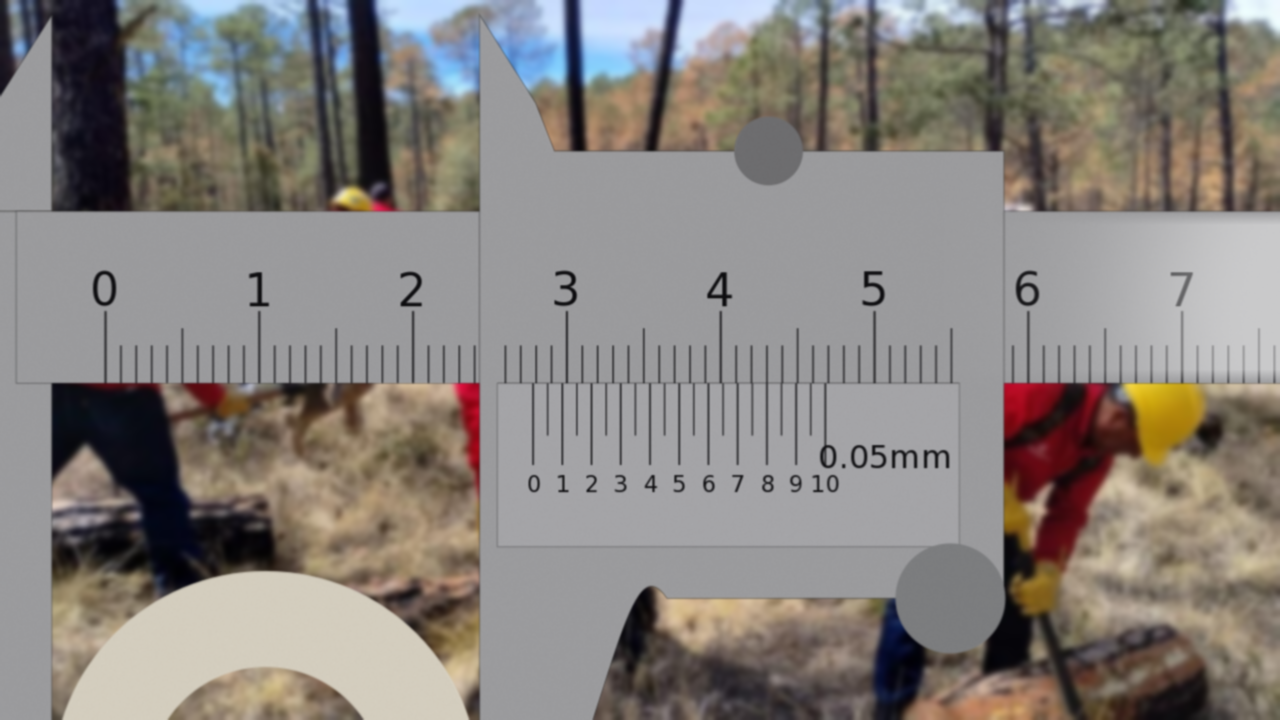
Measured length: 27.8,mm
